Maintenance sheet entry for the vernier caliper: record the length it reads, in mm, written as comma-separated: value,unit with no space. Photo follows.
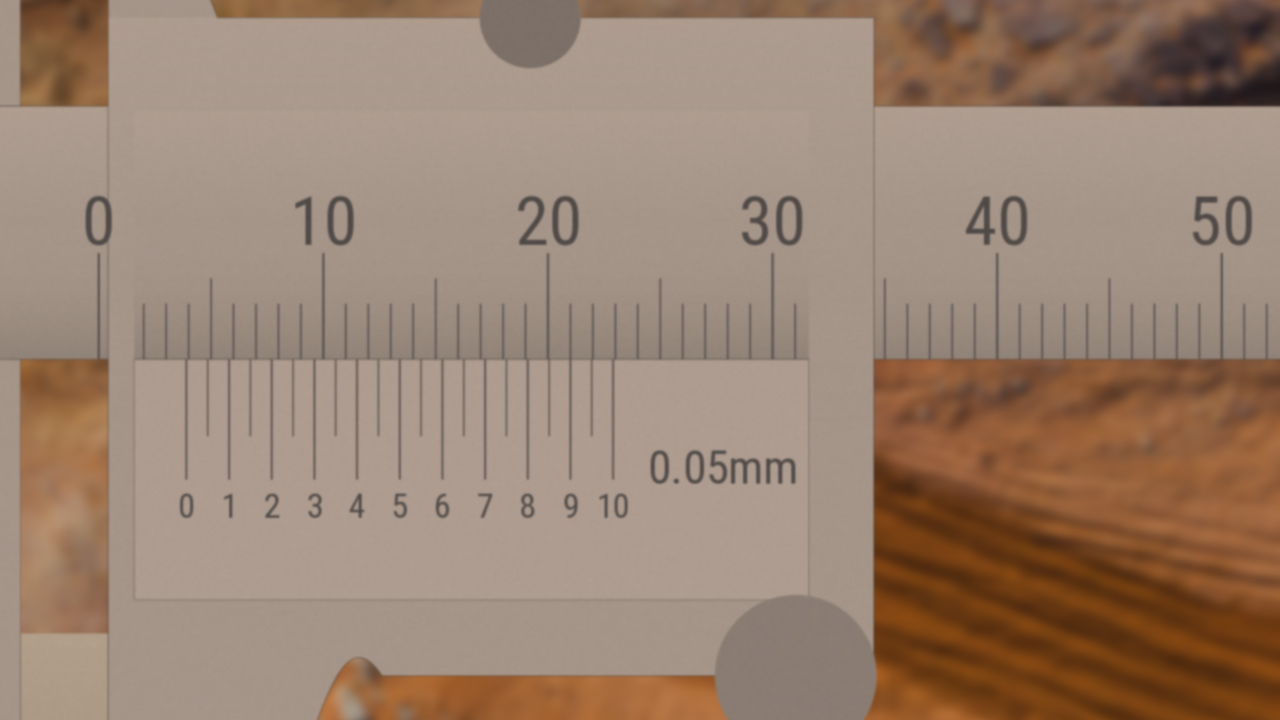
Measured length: 3.9,mm
